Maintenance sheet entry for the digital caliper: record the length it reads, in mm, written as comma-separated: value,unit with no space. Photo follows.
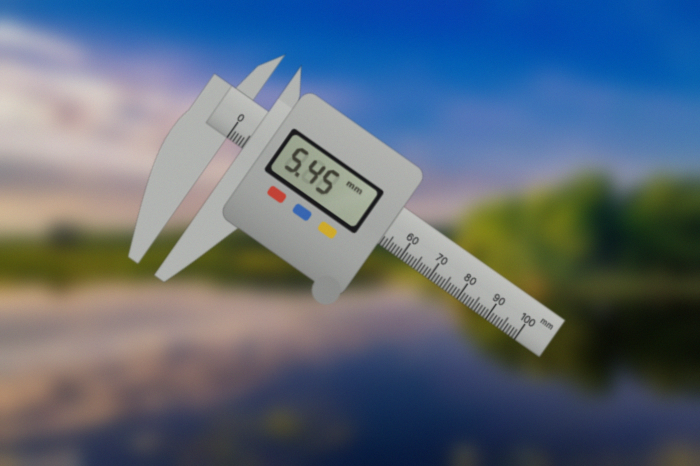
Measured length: 5.45,mm
